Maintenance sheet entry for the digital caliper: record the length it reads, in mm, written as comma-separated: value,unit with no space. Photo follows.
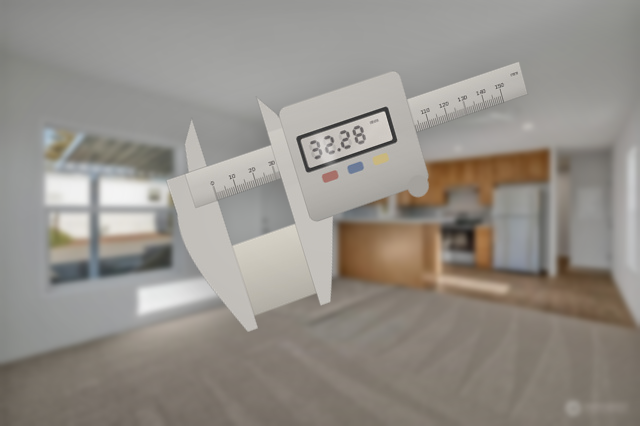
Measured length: 32.28,mm
